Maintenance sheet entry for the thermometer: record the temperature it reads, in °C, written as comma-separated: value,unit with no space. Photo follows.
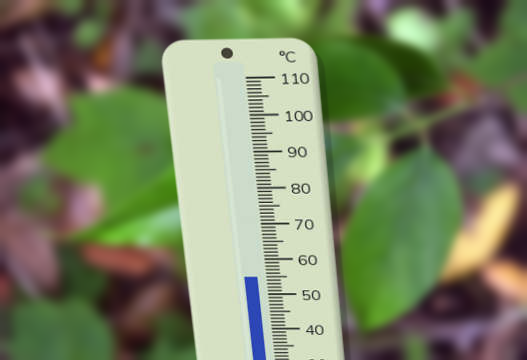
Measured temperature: 55,°C
